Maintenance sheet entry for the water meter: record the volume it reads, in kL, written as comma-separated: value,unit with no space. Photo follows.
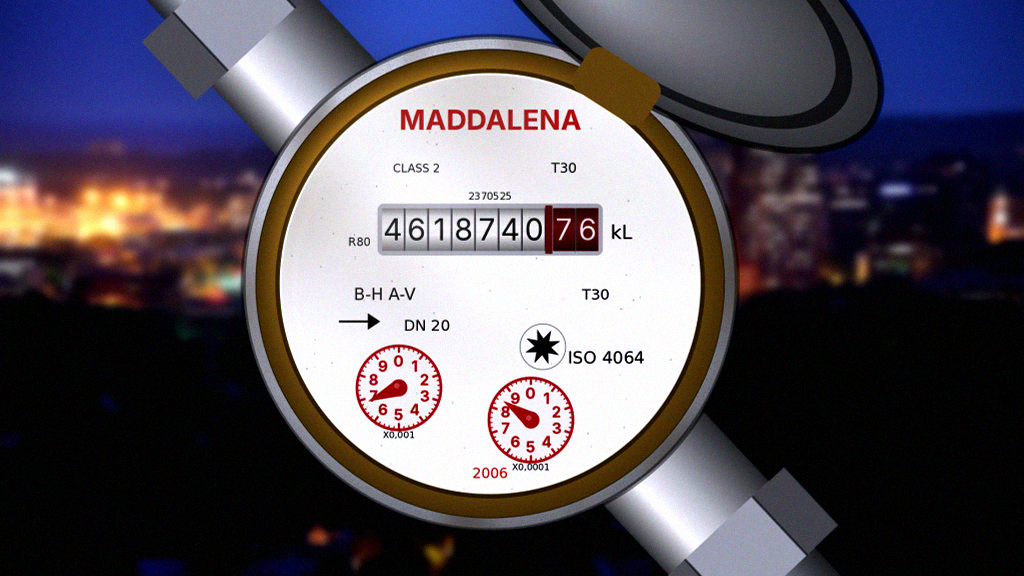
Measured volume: 4618740.7668,kL
